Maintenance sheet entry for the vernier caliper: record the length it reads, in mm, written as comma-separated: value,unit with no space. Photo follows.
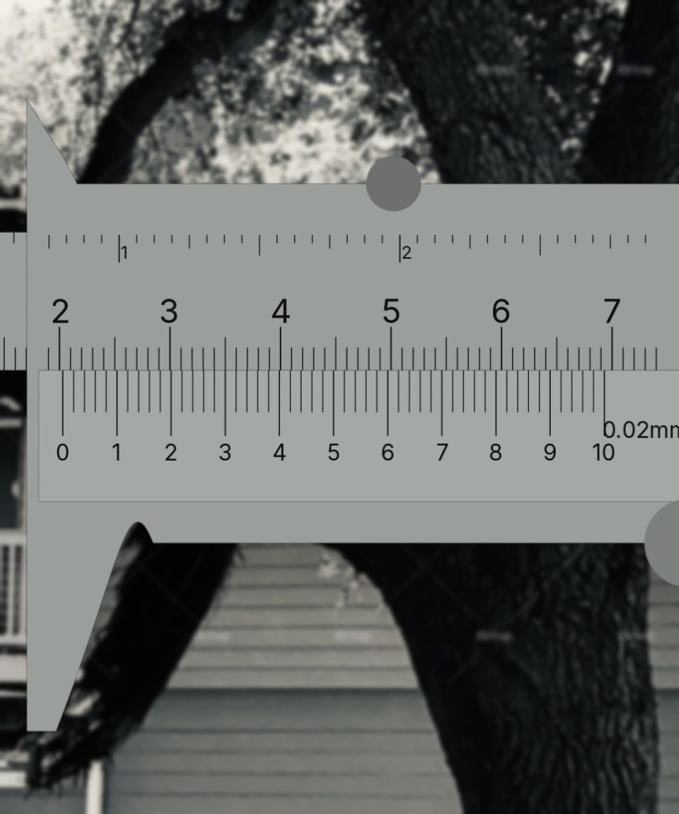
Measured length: 20.3,mm
